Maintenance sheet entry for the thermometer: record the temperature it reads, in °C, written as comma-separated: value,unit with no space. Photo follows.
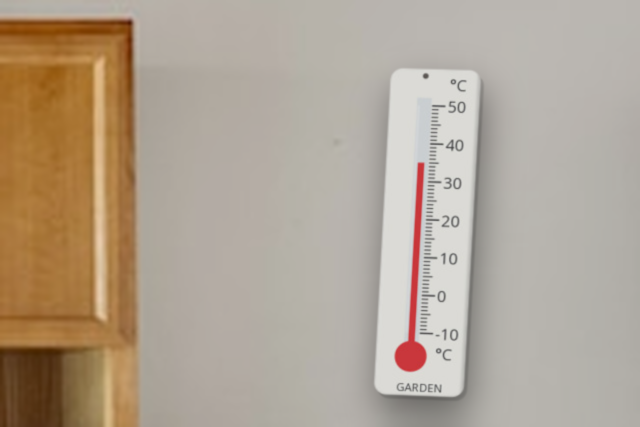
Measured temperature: 35,°C
